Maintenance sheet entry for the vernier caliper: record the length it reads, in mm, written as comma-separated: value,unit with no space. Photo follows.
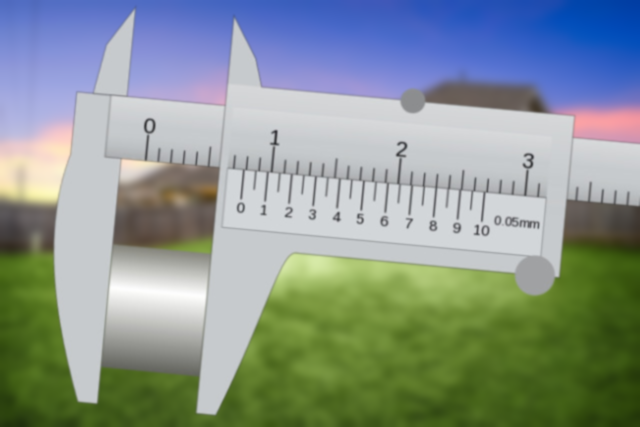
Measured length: 7.8,mm
